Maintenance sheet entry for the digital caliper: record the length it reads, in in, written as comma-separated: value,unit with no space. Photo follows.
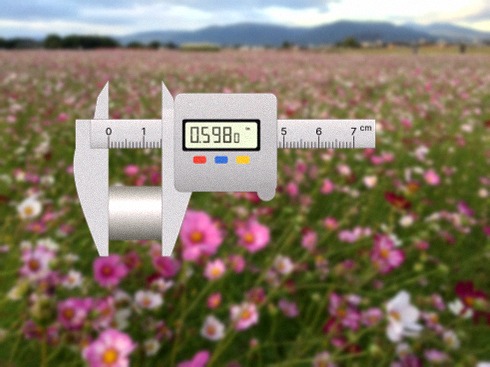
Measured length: 0.5980,in
